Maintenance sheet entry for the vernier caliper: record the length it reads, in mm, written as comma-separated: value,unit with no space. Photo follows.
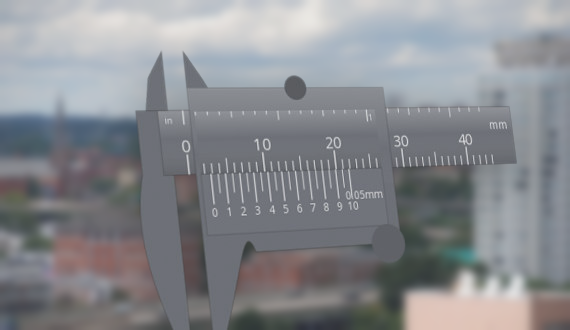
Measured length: 2.8,mm
